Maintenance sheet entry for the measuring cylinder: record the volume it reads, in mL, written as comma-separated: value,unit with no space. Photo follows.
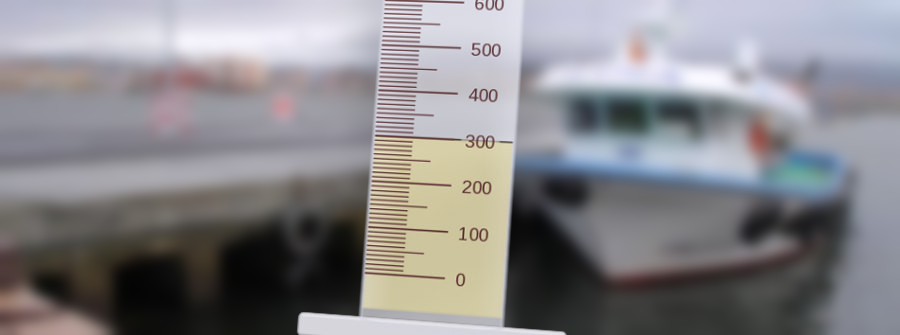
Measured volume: 300,mL
